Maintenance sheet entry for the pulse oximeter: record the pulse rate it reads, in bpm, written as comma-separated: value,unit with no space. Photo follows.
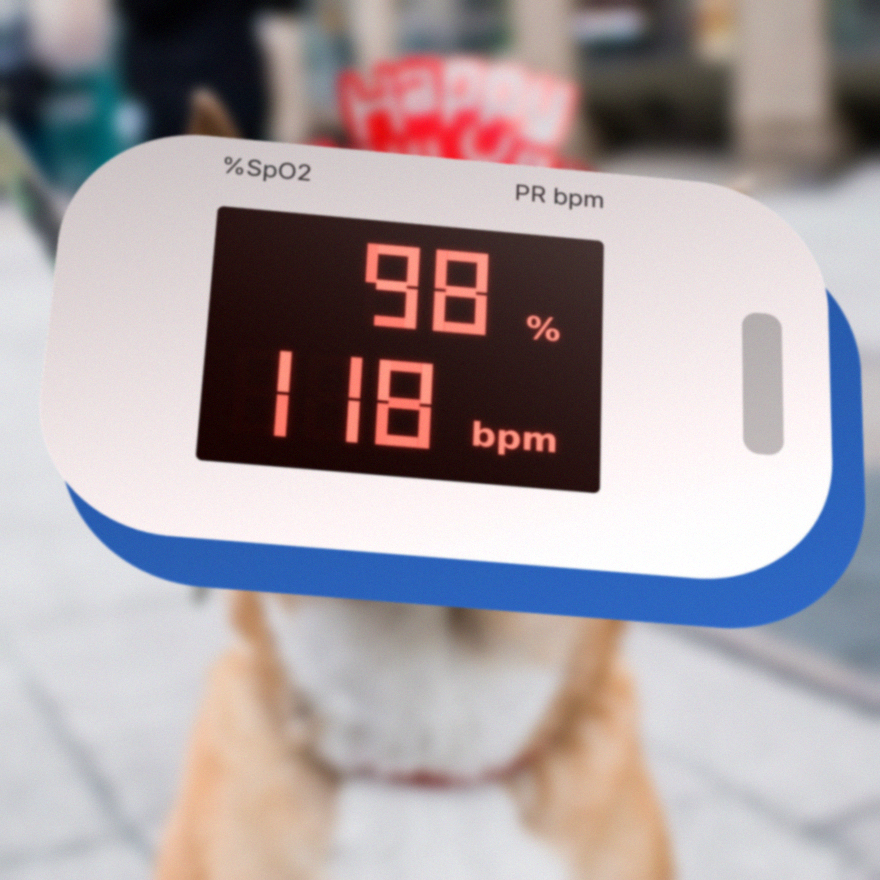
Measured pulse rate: 118,bpm
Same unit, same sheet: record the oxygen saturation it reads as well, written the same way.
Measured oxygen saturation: 98,%
